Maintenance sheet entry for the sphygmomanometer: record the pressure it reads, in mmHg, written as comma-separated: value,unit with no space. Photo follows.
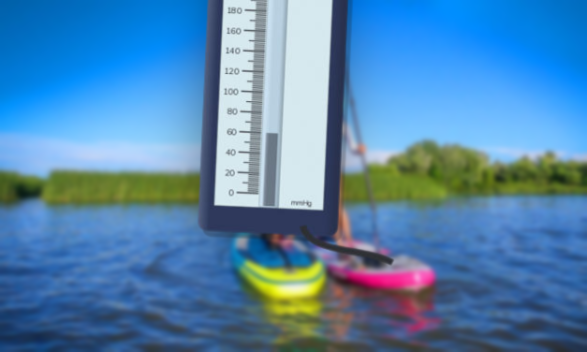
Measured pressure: 60,mmHg
